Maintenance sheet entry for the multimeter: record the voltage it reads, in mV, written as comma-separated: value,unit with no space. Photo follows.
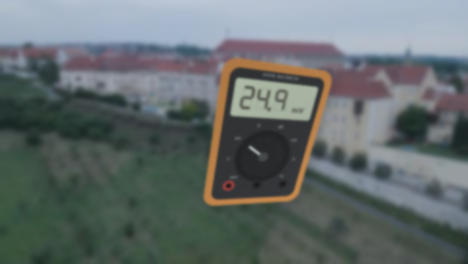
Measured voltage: 24.9,mV
